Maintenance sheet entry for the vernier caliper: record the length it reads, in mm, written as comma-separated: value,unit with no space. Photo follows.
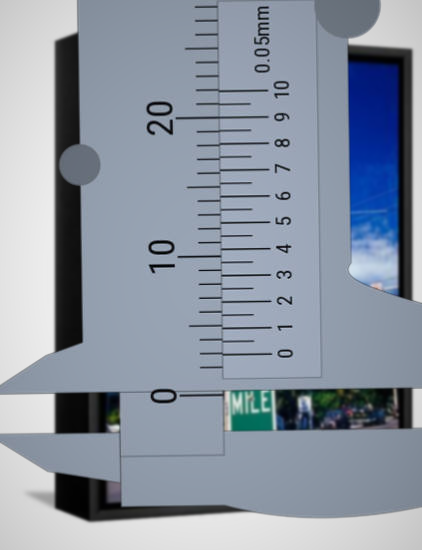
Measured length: 2.9,mm
